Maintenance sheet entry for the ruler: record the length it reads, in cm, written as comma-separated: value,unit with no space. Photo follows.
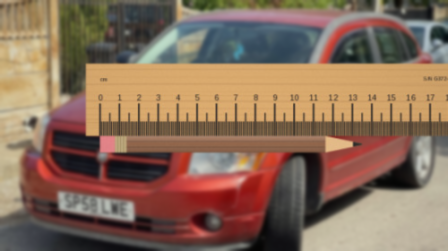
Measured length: 13.5,cm
